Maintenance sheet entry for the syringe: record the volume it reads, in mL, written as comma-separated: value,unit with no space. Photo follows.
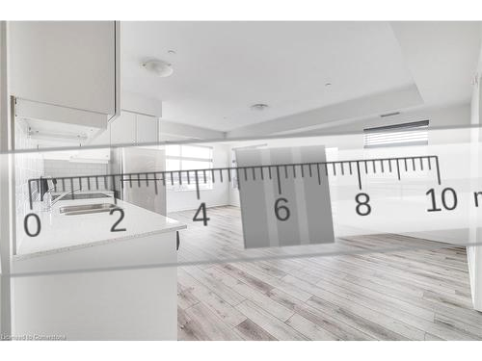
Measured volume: 5,mL
